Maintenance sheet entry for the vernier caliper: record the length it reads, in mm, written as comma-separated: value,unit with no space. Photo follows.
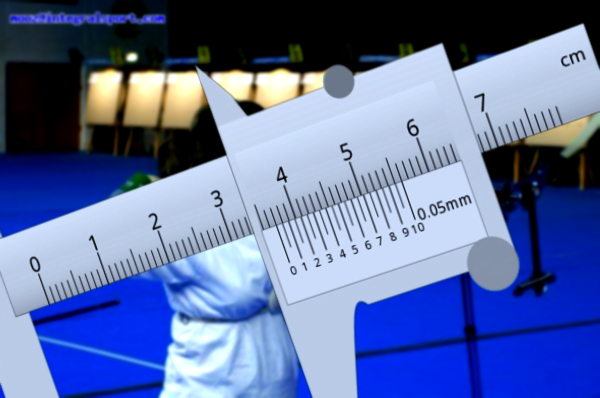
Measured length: 37.0,mm
